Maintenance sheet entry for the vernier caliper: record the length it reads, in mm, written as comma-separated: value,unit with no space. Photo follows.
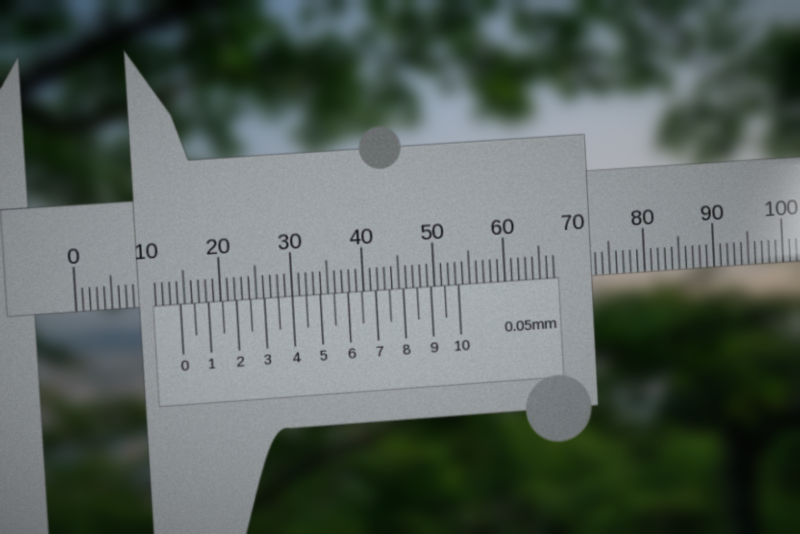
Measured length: 14.4,mm
